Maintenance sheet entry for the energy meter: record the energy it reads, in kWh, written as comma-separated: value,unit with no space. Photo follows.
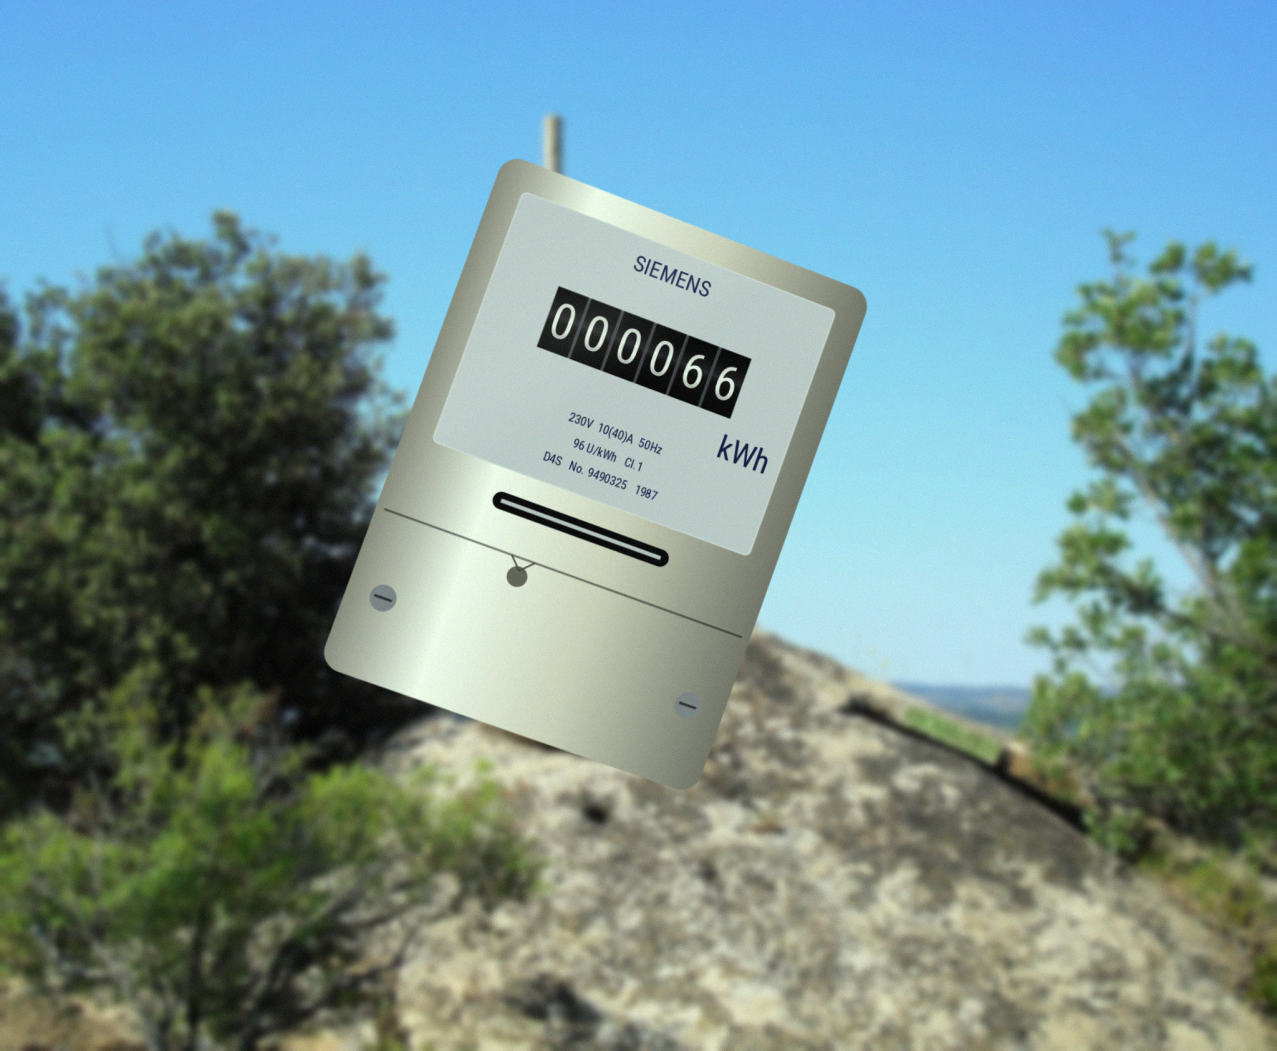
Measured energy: 66,kWh
